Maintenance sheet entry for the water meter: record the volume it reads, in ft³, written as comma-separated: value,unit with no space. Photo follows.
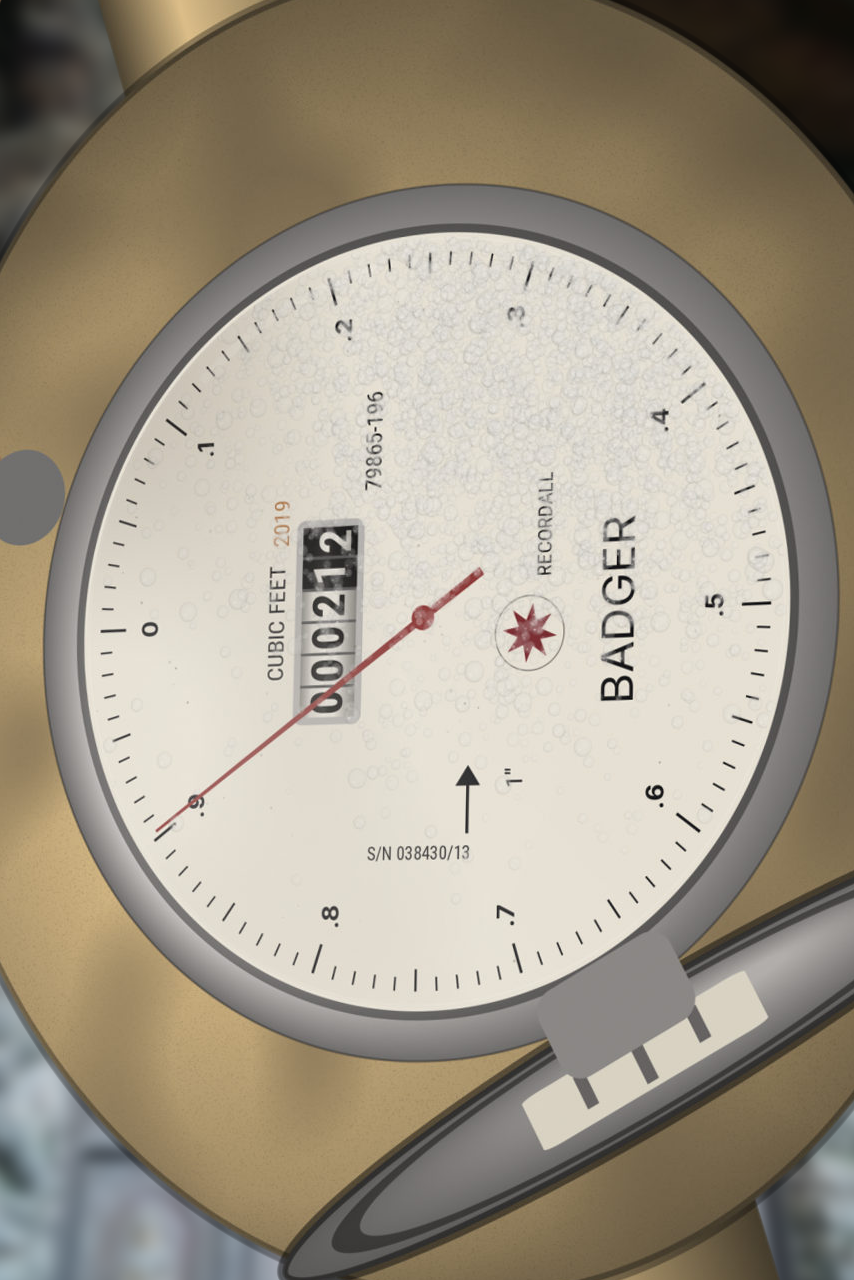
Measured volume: 211.90,ft³
